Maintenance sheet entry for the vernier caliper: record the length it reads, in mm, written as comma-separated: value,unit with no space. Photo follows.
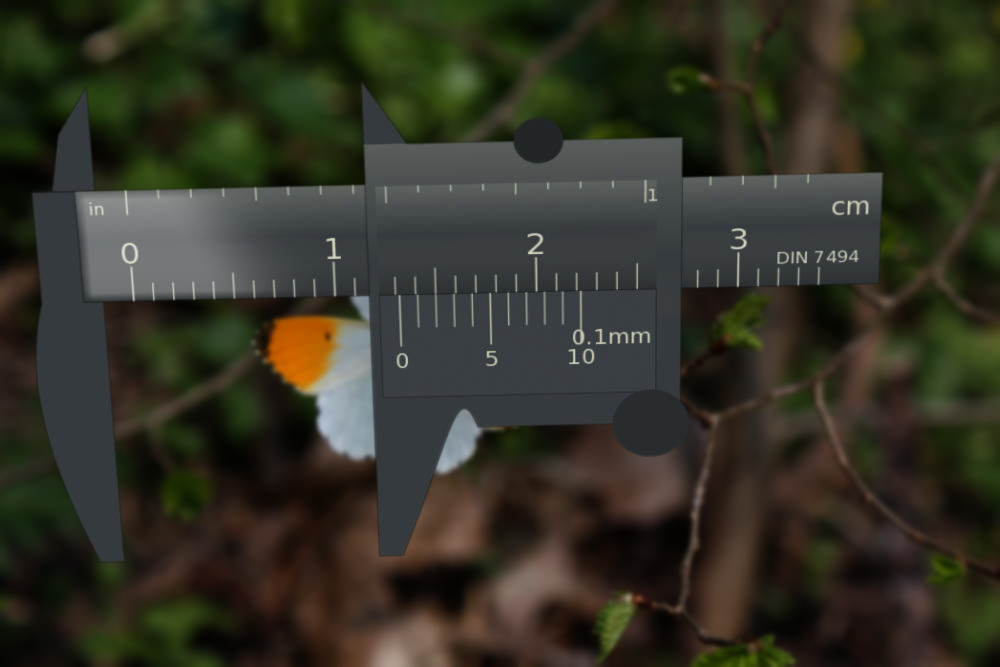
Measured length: 13.2,mm
